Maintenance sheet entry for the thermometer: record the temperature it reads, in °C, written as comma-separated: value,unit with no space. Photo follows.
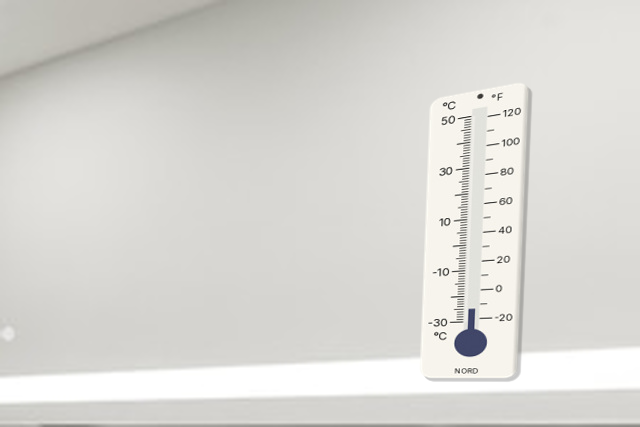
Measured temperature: -25,°C
